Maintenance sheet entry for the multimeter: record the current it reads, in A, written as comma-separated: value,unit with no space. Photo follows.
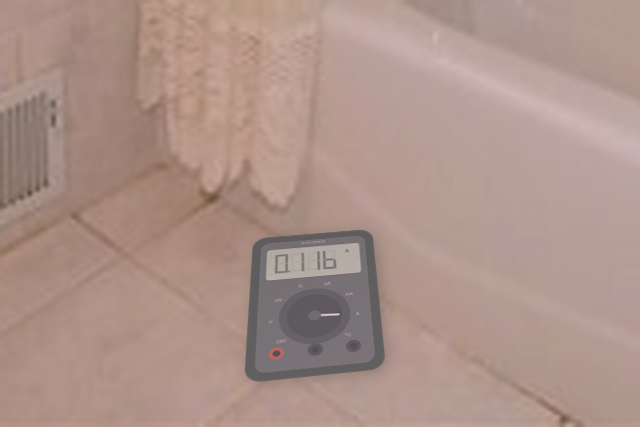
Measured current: 0.116,A
